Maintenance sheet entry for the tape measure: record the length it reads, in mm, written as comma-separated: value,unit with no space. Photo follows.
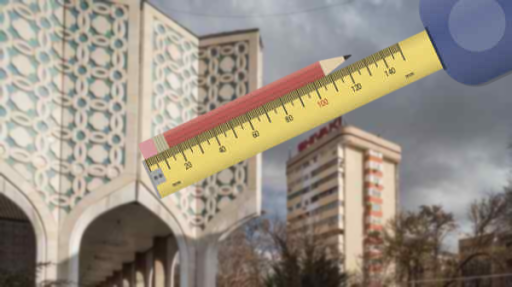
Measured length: 125,mm
